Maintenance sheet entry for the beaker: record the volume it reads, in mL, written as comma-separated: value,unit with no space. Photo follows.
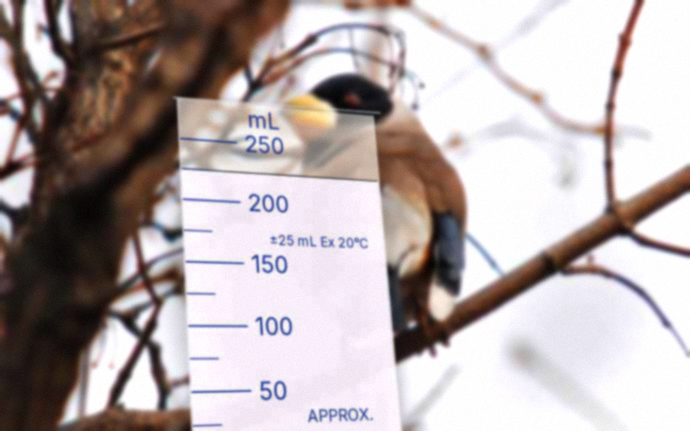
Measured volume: 225,mL
